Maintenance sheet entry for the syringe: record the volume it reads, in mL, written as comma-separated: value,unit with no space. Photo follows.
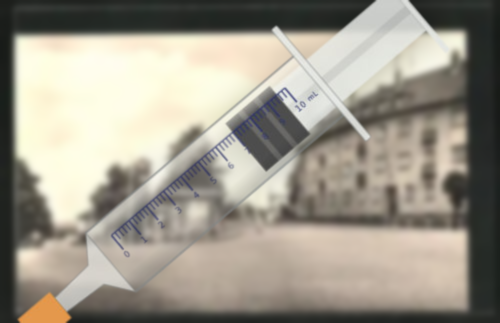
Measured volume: 7,mL
